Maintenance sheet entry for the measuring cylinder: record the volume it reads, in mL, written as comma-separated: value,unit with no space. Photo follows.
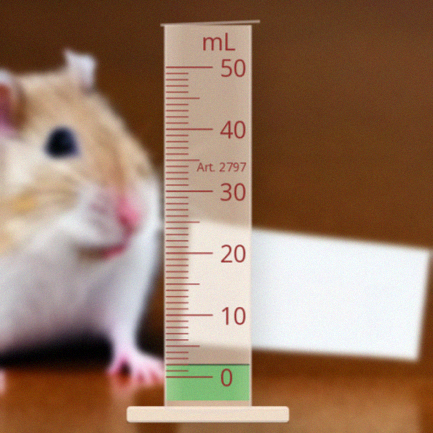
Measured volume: 2,mL
